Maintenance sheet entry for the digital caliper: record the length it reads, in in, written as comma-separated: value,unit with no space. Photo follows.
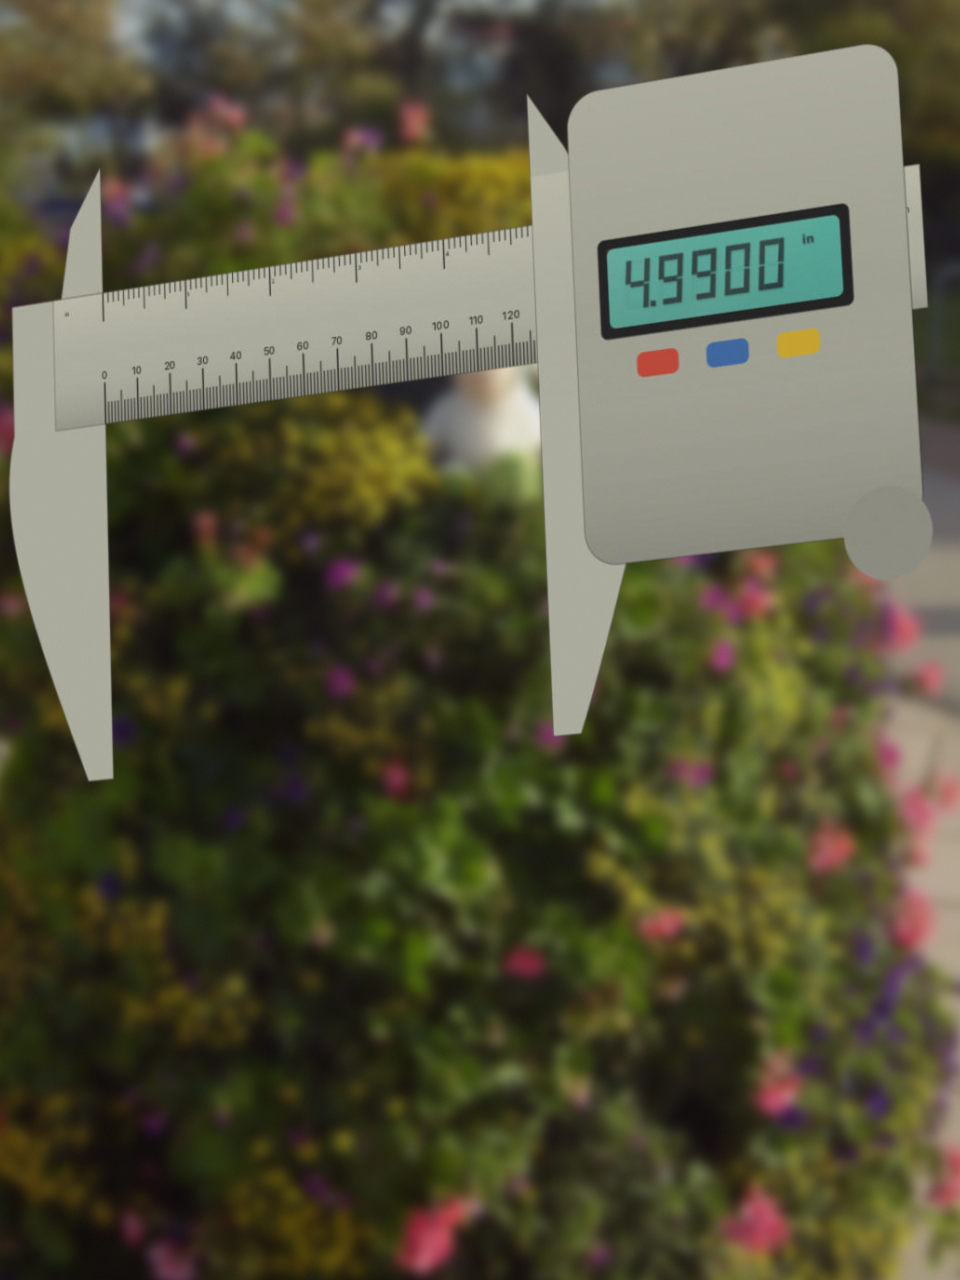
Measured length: 4.9900,in
